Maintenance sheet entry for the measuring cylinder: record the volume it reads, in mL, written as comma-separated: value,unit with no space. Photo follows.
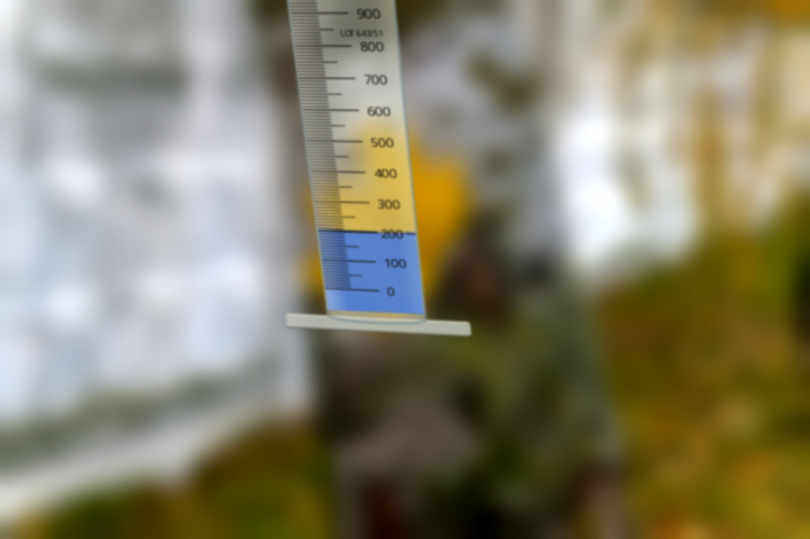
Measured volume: 200,mL
